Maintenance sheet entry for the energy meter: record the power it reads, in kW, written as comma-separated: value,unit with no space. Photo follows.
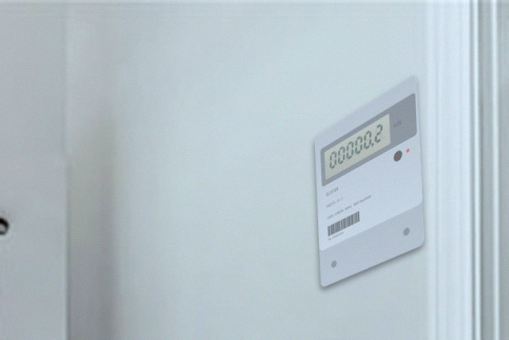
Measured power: 0.2,kW
